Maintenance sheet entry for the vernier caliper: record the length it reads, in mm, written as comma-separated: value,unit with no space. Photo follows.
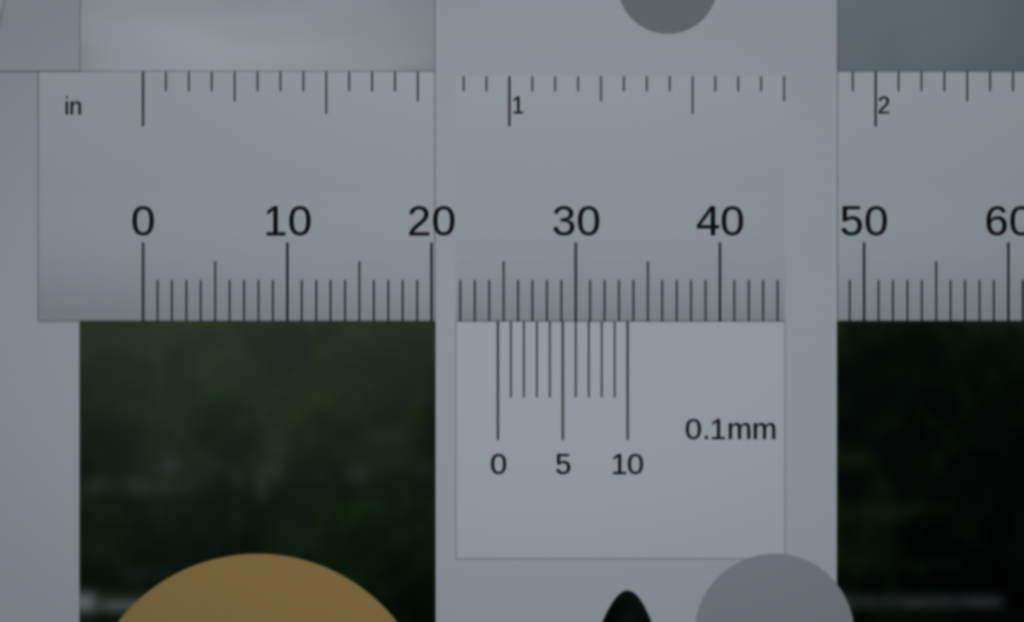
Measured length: 24.6,mm
